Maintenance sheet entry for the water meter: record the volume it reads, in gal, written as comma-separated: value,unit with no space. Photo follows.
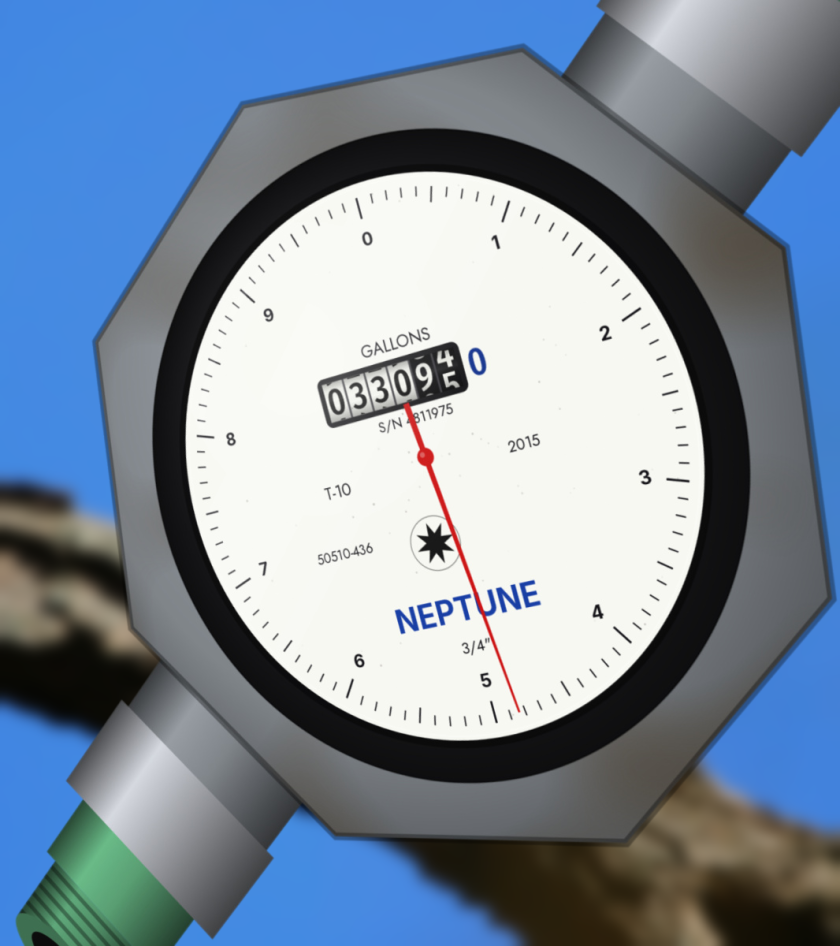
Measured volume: 330944.8,gal
